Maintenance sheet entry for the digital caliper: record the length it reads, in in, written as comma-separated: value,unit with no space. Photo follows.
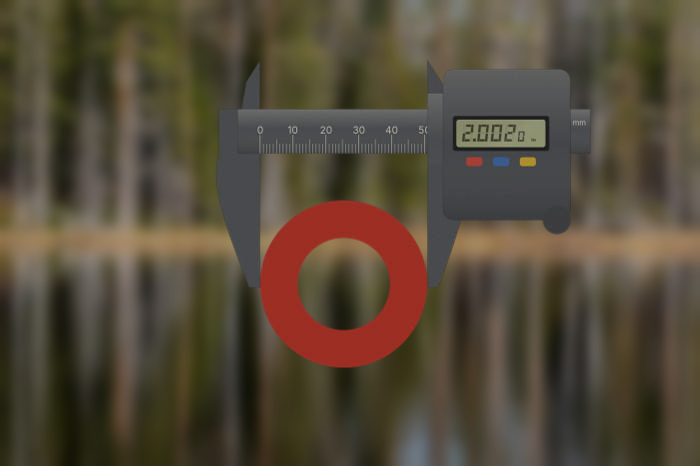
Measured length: 2.0020,in
